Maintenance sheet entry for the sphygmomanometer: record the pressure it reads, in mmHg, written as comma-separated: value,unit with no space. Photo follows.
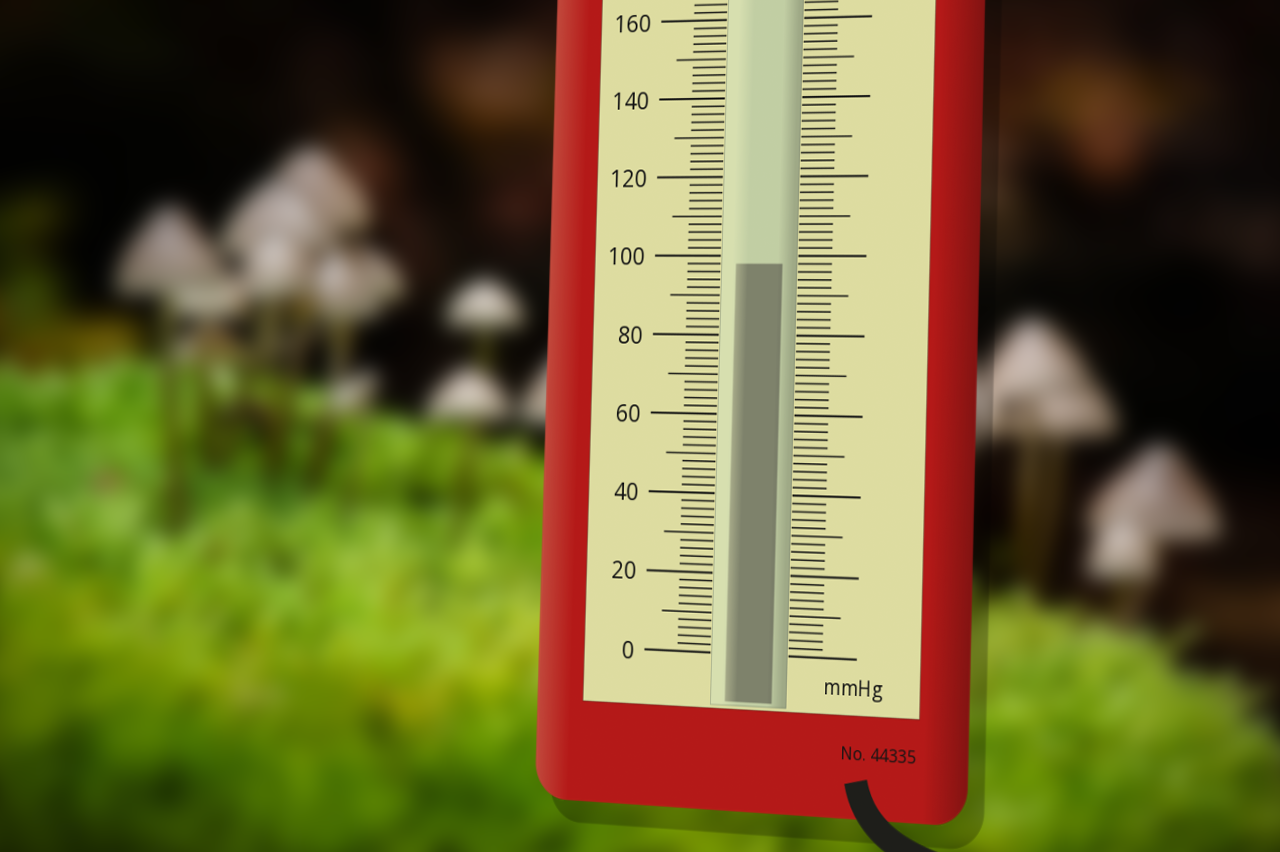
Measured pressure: 98,mmHg
